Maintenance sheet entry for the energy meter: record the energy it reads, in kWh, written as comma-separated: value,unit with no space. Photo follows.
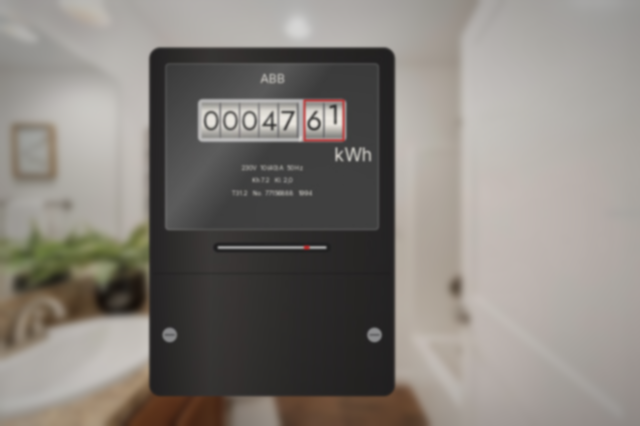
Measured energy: 47.61,kWh
